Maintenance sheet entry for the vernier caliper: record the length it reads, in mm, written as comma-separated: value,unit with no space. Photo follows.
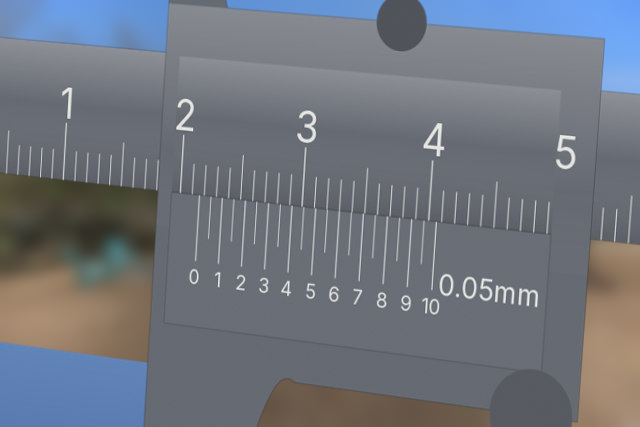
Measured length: 21.6,mm
